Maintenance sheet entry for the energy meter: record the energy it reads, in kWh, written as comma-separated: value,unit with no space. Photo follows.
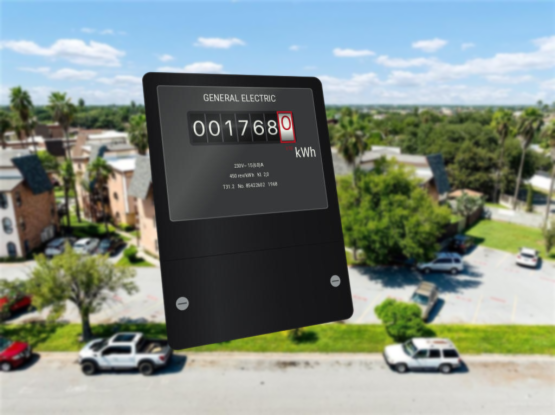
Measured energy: 1768.0,kWh
